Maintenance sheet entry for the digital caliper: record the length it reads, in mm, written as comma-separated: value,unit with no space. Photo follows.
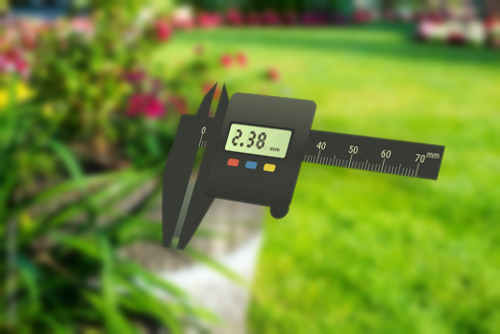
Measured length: 2.38,mm
